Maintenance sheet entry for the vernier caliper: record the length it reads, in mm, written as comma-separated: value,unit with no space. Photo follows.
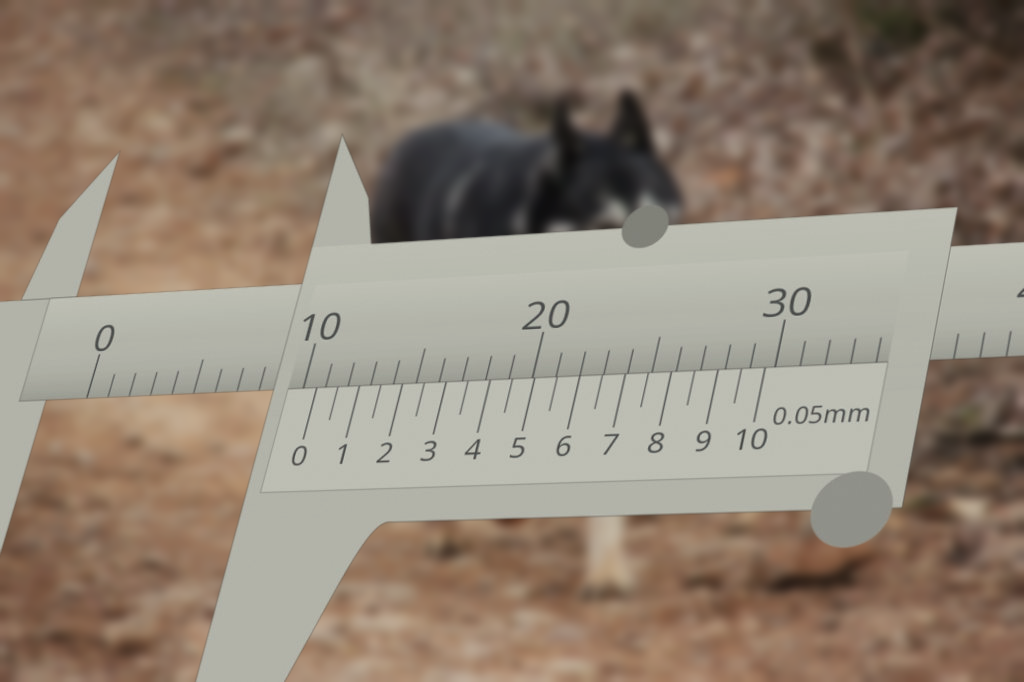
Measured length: 10.6,mm
